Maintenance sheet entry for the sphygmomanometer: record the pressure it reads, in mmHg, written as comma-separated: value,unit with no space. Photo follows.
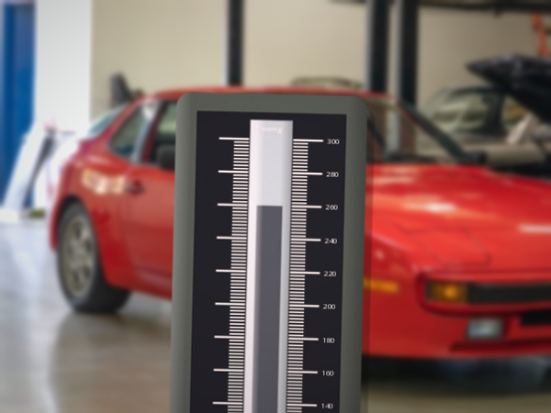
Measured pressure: 260,mmHg
